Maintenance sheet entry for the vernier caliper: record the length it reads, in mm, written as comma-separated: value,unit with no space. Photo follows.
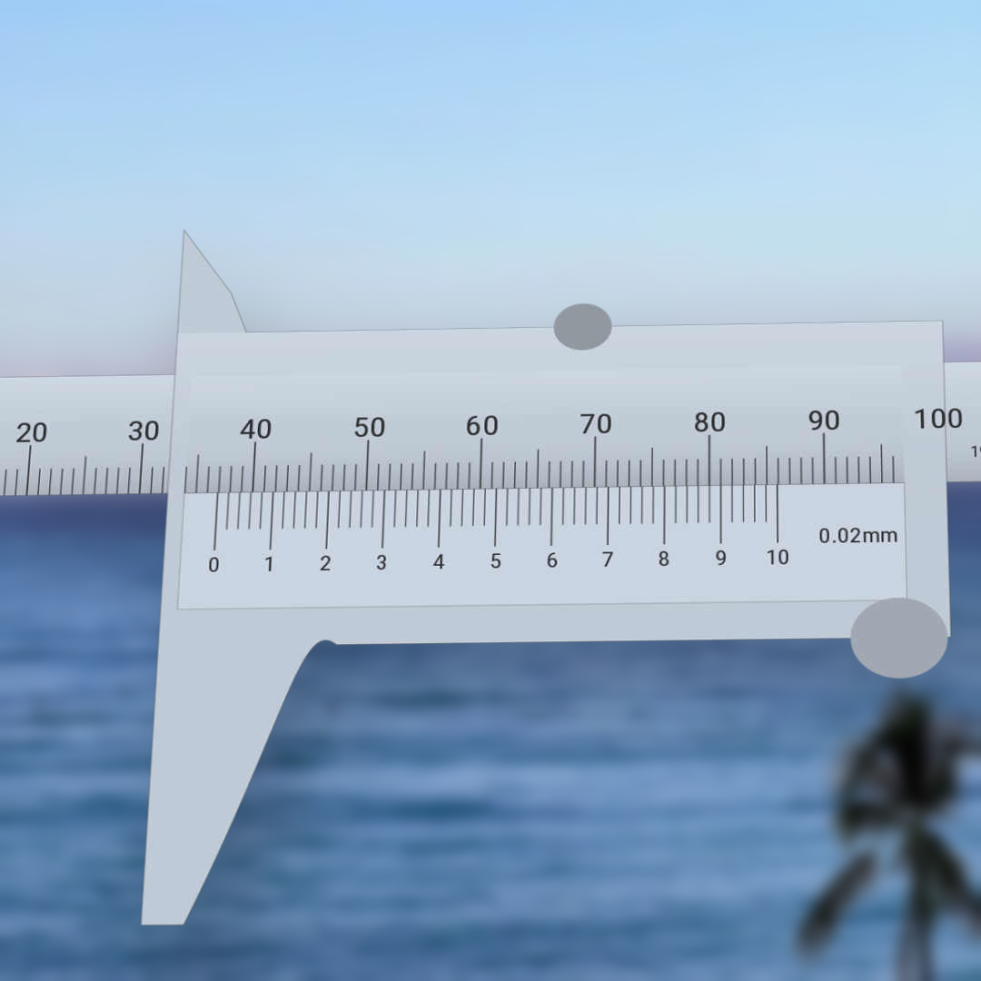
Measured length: 36.9,mm
